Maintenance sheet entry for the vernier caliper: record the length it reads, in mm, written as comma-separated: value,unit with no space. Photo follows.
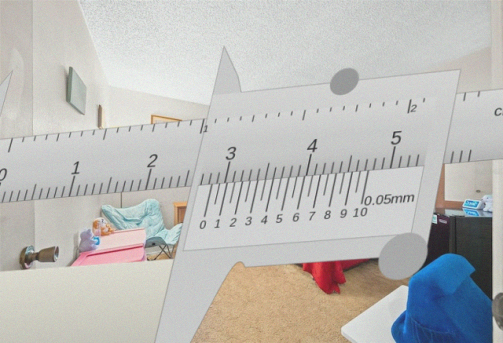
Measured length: 28.4,mm
